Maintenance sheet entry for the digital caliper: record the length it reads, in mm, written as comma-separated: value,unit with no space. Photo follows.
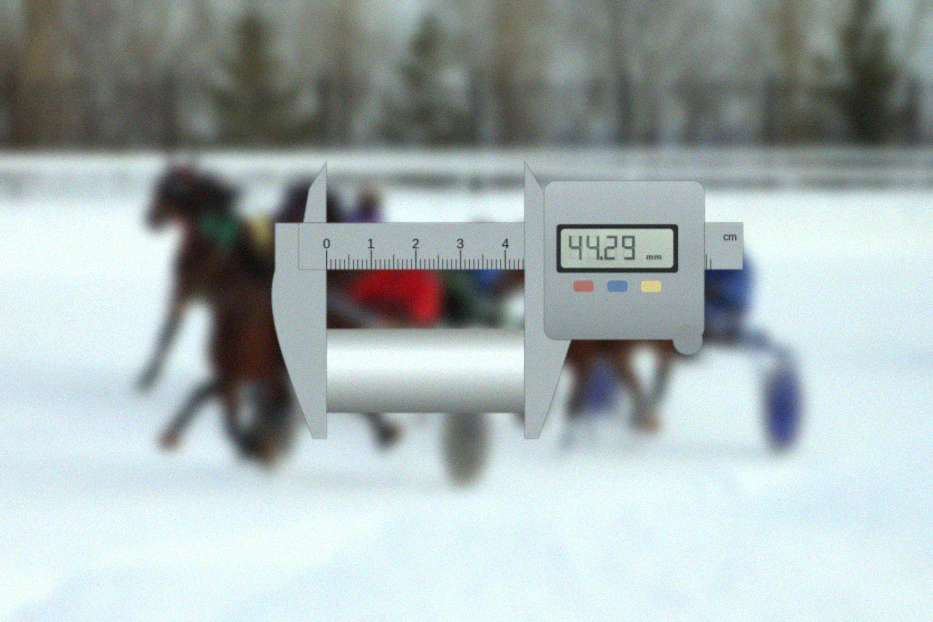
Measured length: 44.29,mm
